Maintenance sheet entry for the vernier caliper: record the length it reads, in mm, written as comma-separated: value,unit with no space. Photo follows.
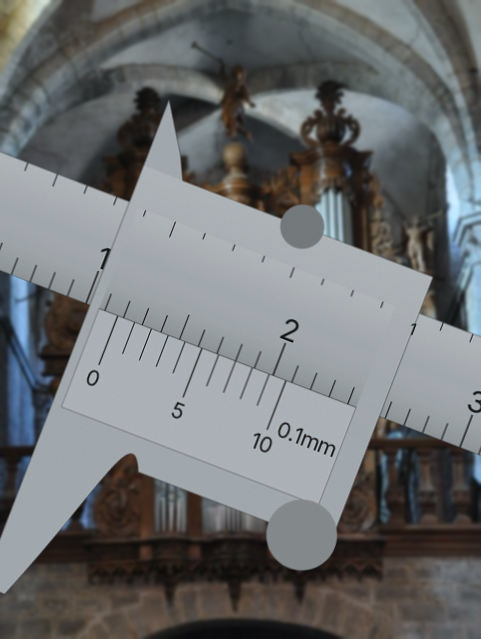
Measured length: 11.7,mm
